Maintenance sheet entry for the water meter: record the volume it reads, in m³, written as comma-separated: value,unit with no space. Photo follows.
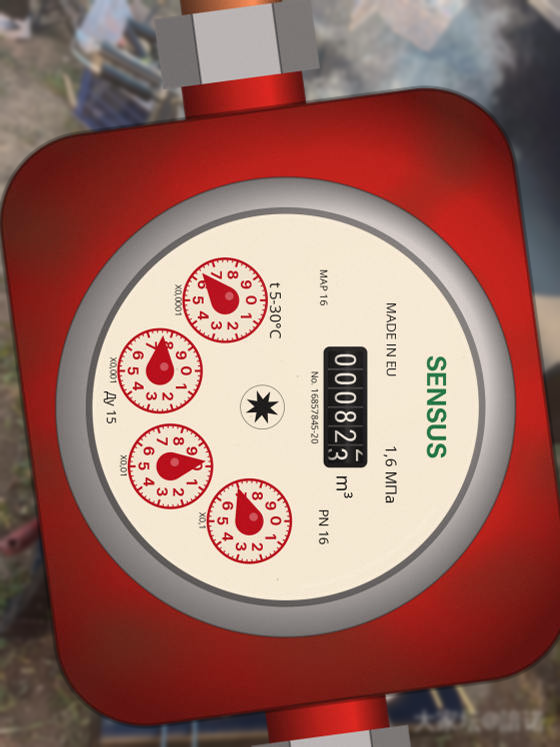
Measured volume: 822.6976,m³
